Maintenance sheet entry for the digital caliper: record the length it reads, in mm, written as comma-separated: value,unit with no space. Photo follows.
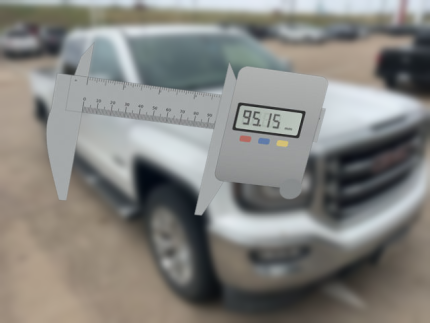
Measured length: 95.15,mm
